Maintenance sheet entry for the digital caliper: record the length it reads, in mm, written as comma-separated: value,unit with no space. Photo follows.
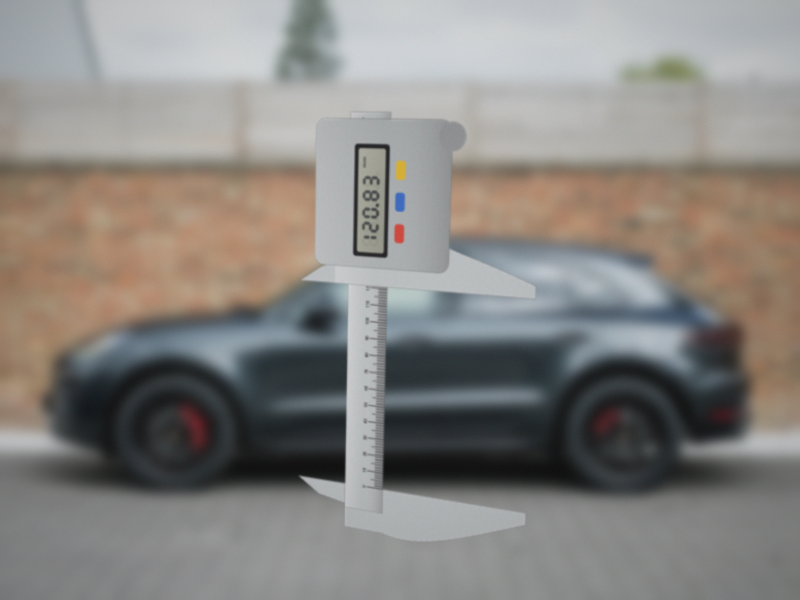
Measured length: 120.83,mm
